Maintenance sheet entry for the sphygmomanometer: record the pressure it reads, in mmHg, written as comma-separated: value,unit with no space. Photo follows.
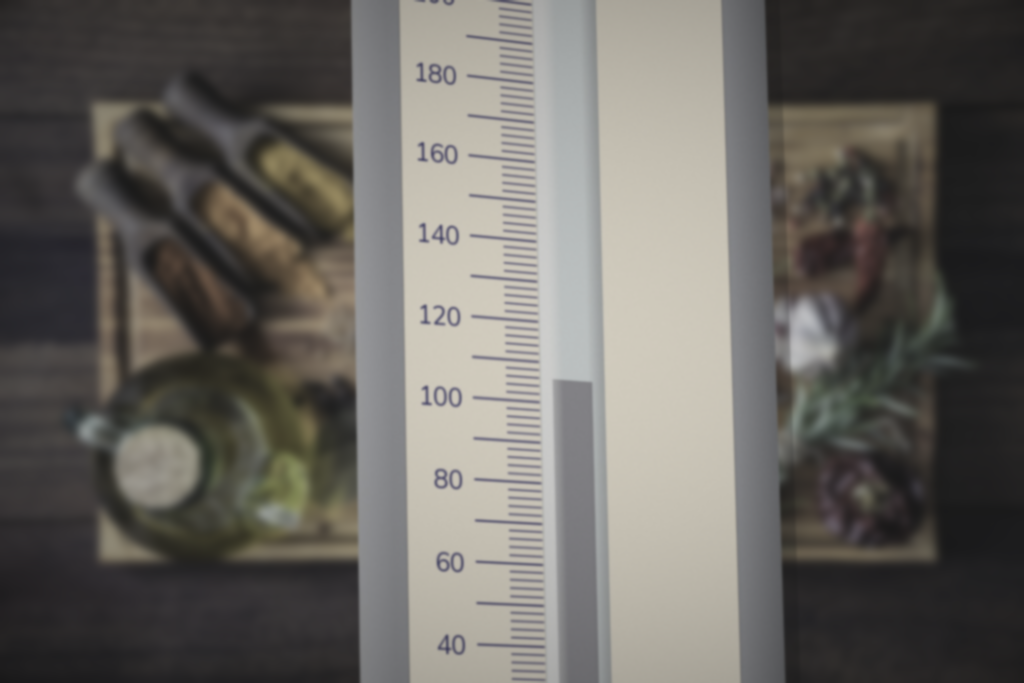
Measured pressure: 106,mmHg
